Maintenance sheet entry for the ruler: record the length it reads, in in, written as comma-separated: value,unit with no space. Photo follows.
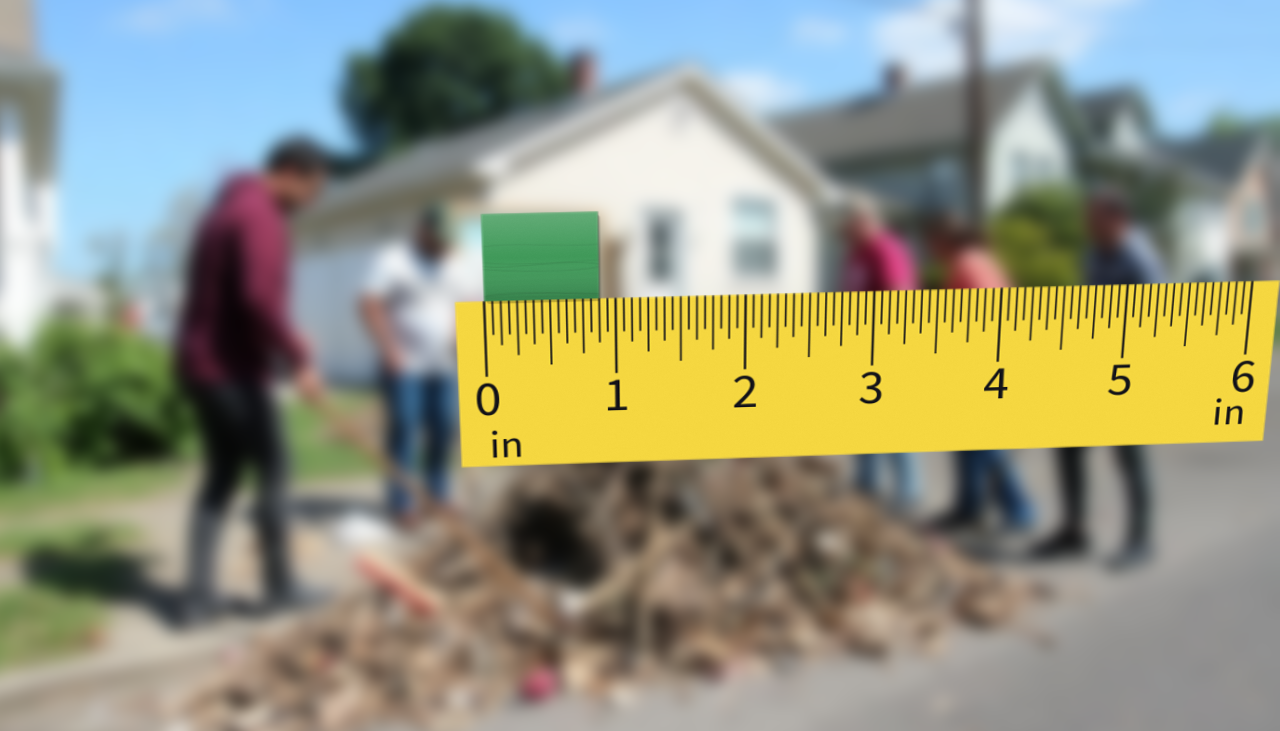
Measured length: 0.875,in
